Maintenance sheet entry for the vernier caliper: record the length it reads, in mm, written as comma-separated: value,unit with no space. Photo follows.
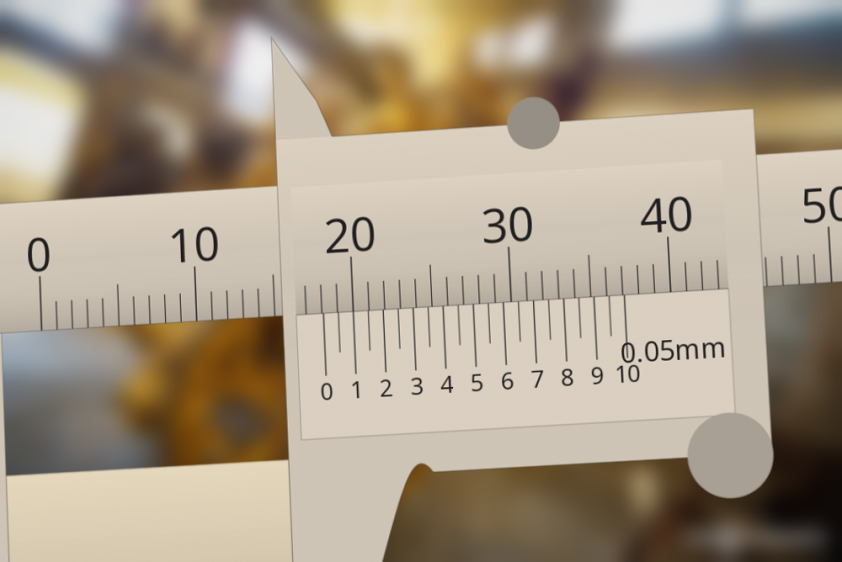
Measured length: 18.1,mm
